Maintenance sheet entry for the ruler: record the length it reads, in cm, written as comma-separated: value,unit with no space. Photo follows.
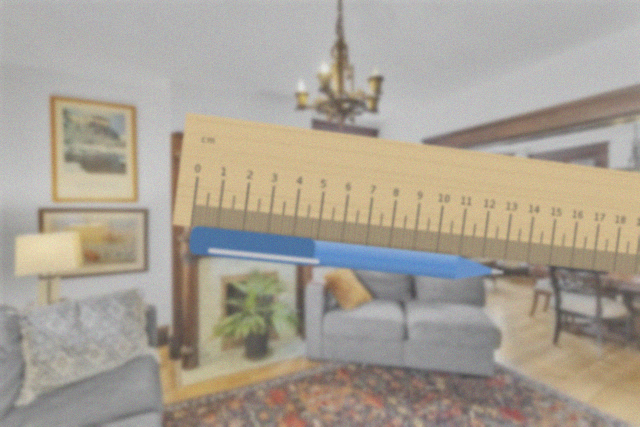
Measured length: 13,cm
